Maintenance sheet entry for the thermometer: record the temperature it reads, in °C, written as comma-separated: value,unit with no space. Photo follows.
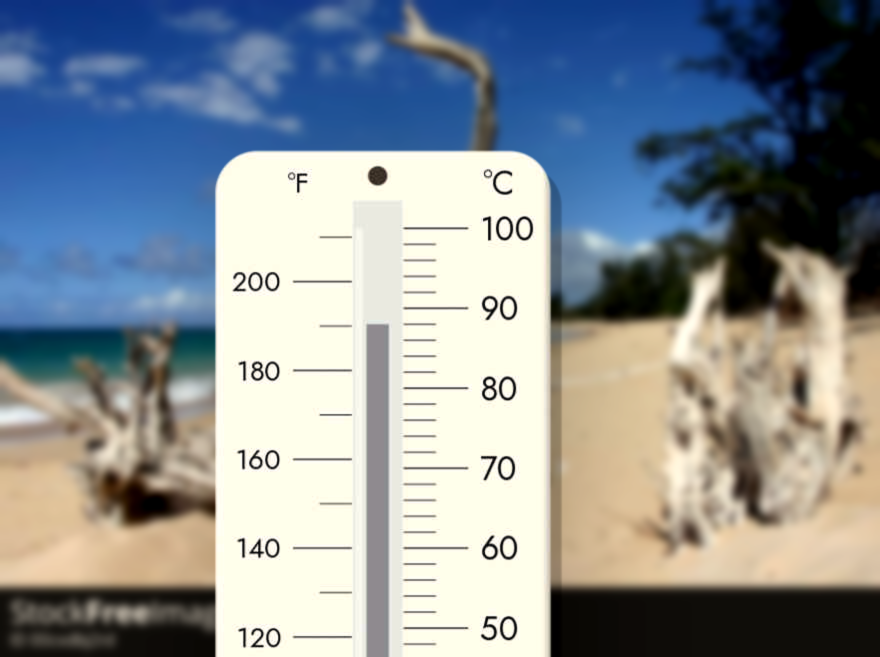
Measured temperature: 88,°C
